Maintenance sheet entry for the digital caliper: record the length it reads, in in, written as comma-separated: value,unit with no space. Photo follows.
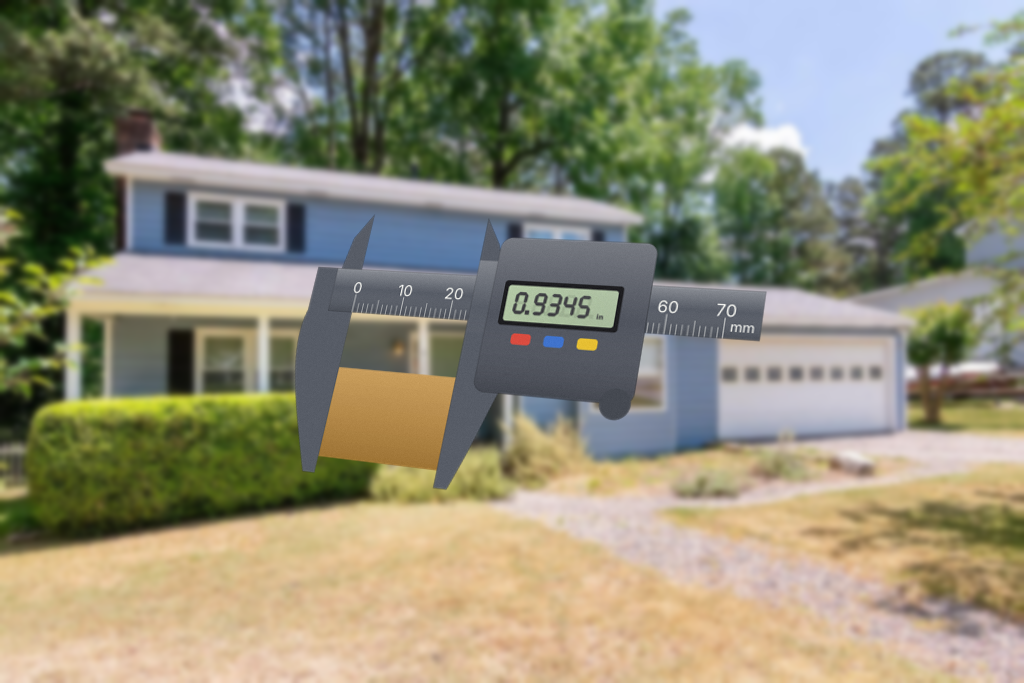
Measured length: 0.9345,in
